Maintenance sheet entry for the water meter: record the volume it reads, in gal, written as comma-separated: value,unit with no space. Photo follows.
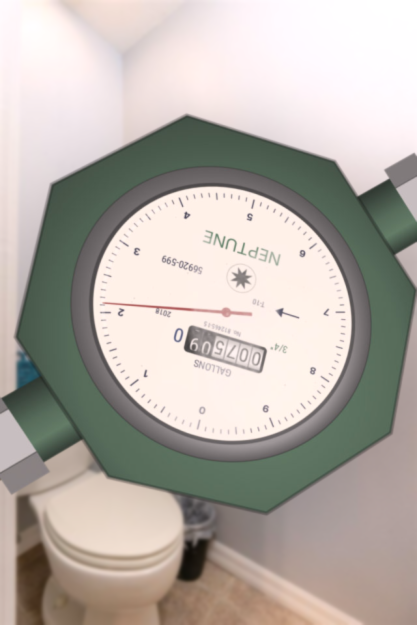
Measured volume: 75092.1,gal
